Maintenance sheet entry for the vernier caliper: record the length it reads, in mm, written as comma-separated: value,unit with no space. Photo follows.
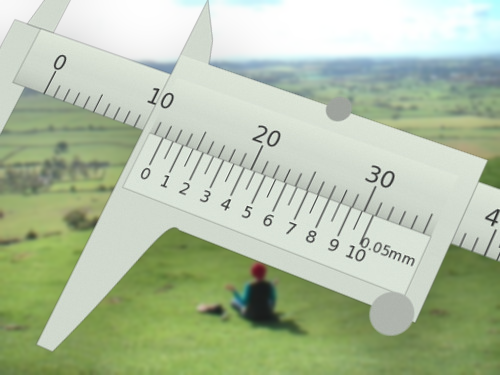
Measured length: 11.8,mm
